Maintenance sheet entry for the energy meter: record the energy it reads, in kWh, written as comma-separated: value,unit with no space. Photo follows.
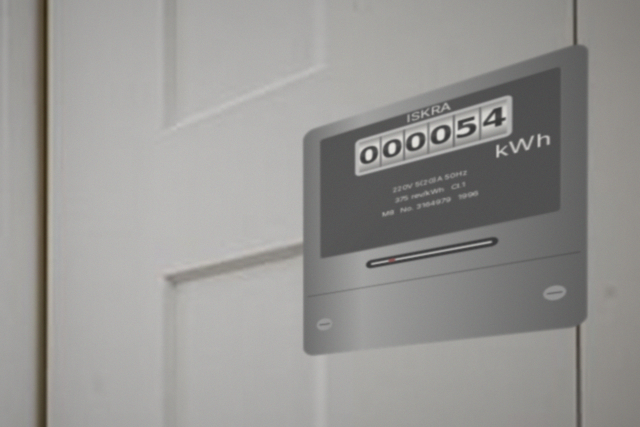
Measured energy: 54,kWh
